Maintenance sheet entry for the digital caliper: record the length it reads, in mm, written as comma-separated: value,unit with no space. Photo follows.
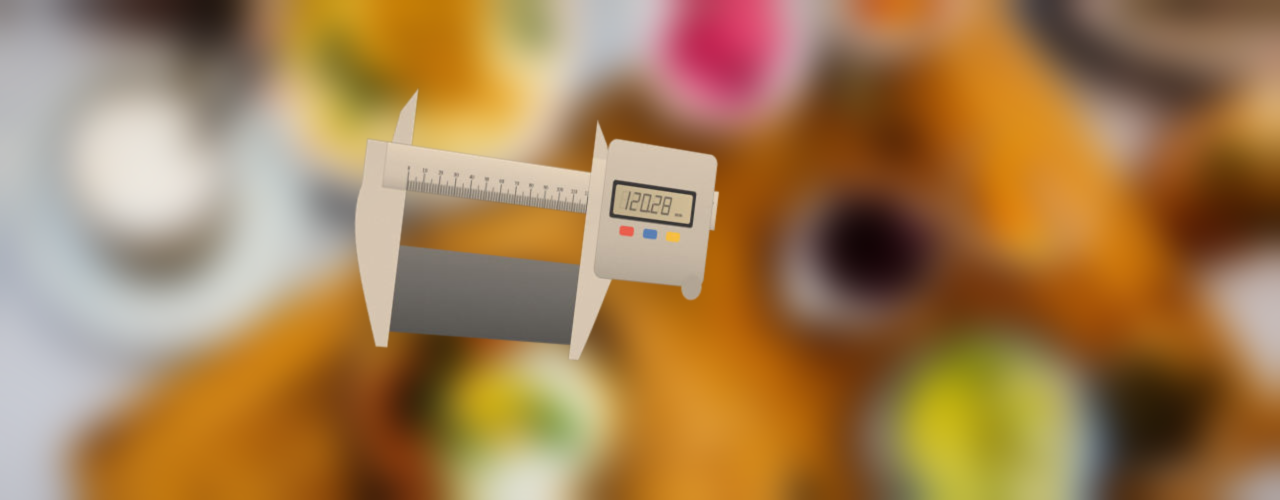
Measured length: 120.28,mm
